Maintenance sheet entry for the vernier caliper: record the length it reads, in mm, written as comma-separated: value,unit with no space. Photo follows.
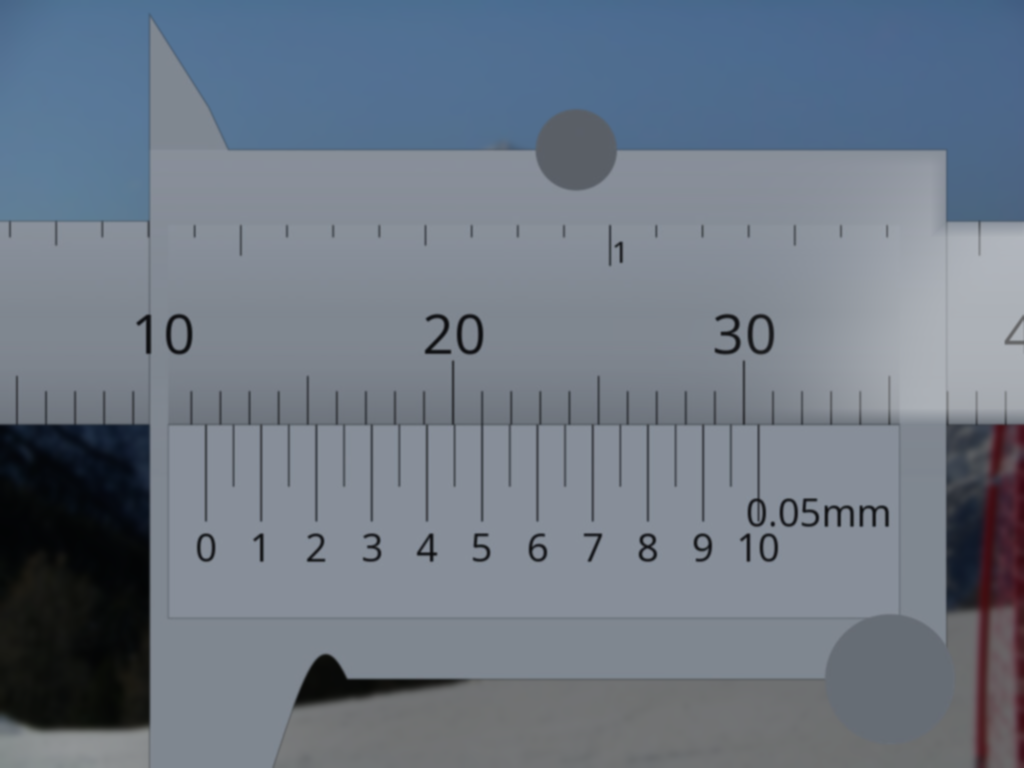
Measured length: 11.50,mm
